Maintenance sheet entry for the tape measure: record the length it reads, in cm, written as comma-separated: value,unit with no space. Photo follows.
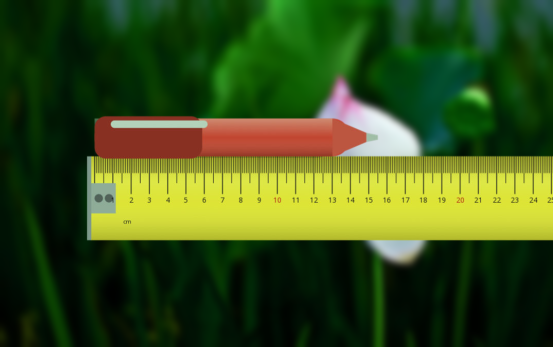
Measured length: 15.5,cm
